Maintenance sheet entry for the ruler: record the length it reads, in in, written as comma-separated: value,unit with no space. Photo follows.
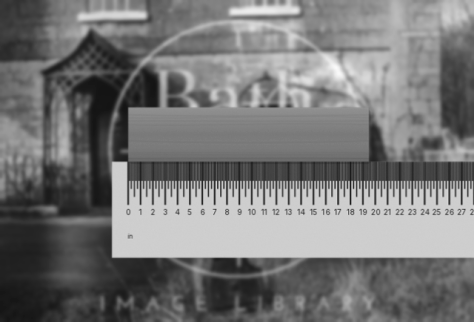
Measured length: 19.5,in
